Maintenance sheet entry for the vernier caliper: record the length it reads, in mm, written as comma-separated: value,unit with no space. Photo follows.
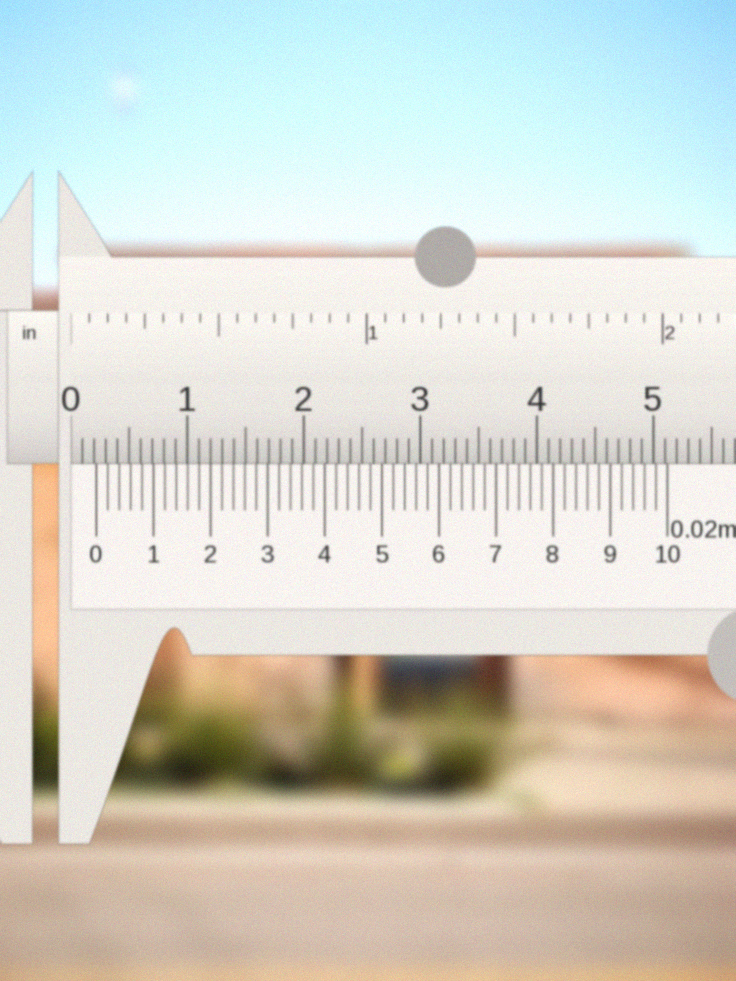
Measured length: 2.2,mm
